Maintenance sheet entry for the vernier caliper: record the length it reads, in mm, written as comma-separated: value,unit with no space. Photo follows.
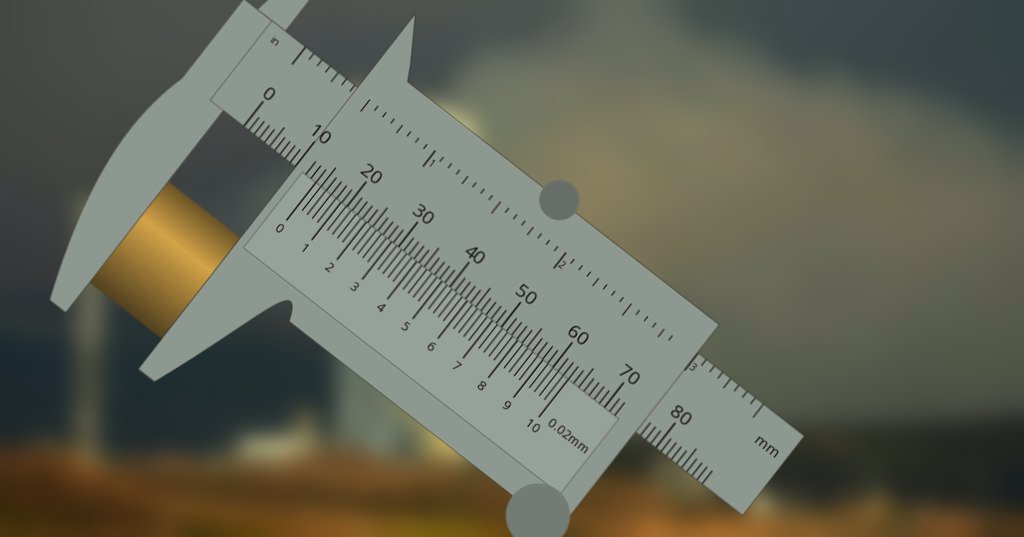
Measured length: 14.0,mm
